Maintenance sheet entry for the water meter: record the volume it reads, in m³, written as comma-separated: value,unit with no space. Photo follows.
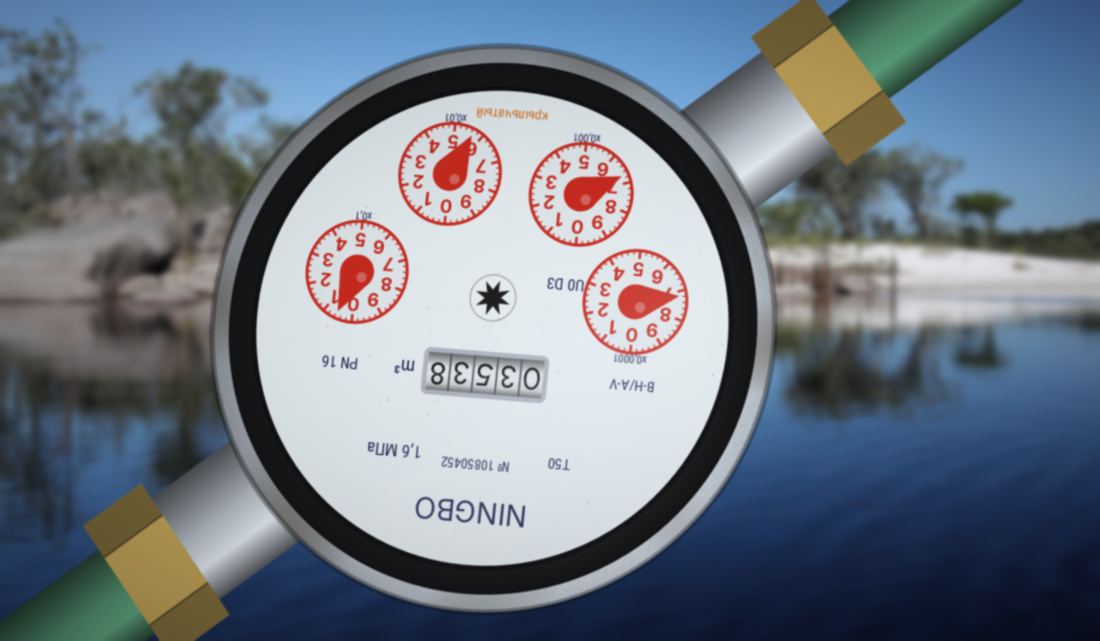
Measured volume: 3538.0567,m³
